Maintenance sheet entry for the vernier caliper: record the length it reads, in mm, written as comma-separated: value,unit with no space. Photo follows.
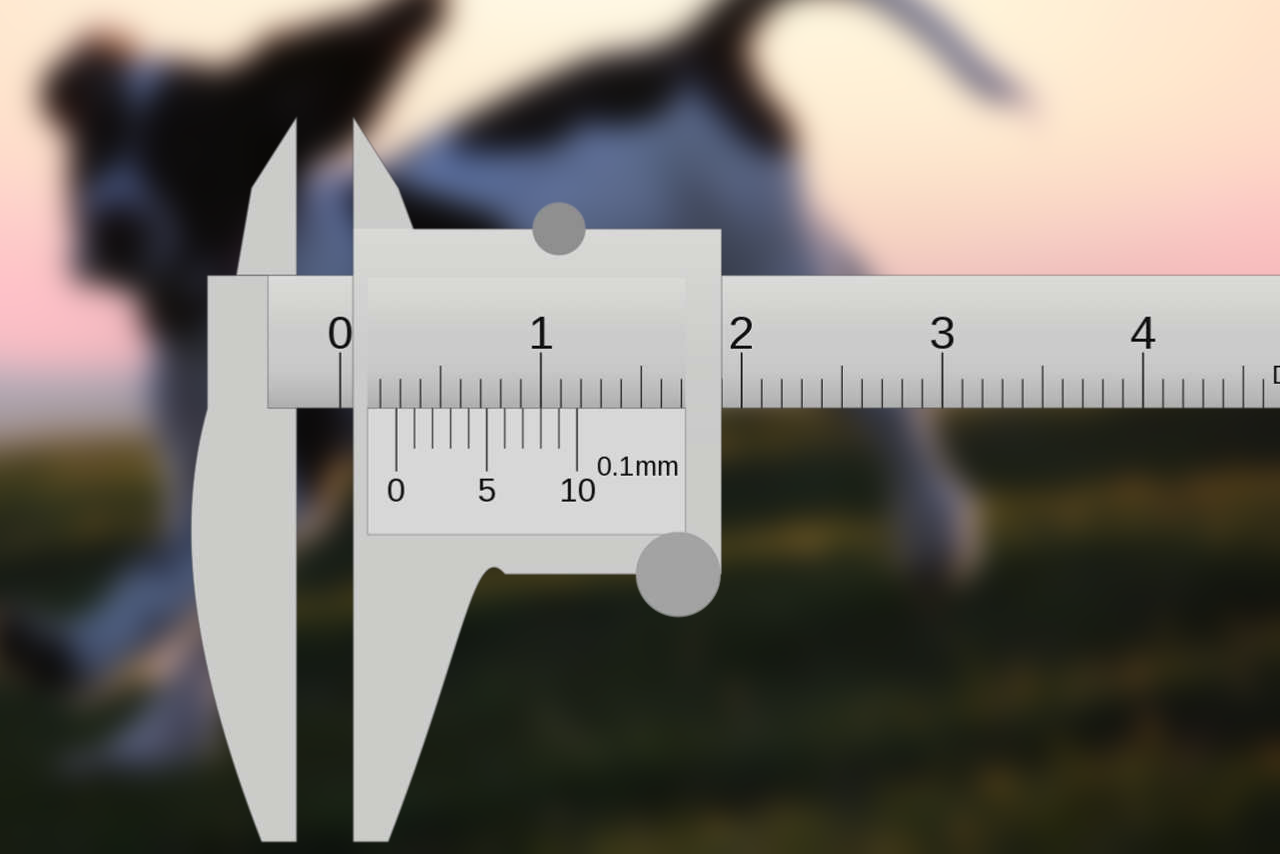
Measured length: 2.8,mm
